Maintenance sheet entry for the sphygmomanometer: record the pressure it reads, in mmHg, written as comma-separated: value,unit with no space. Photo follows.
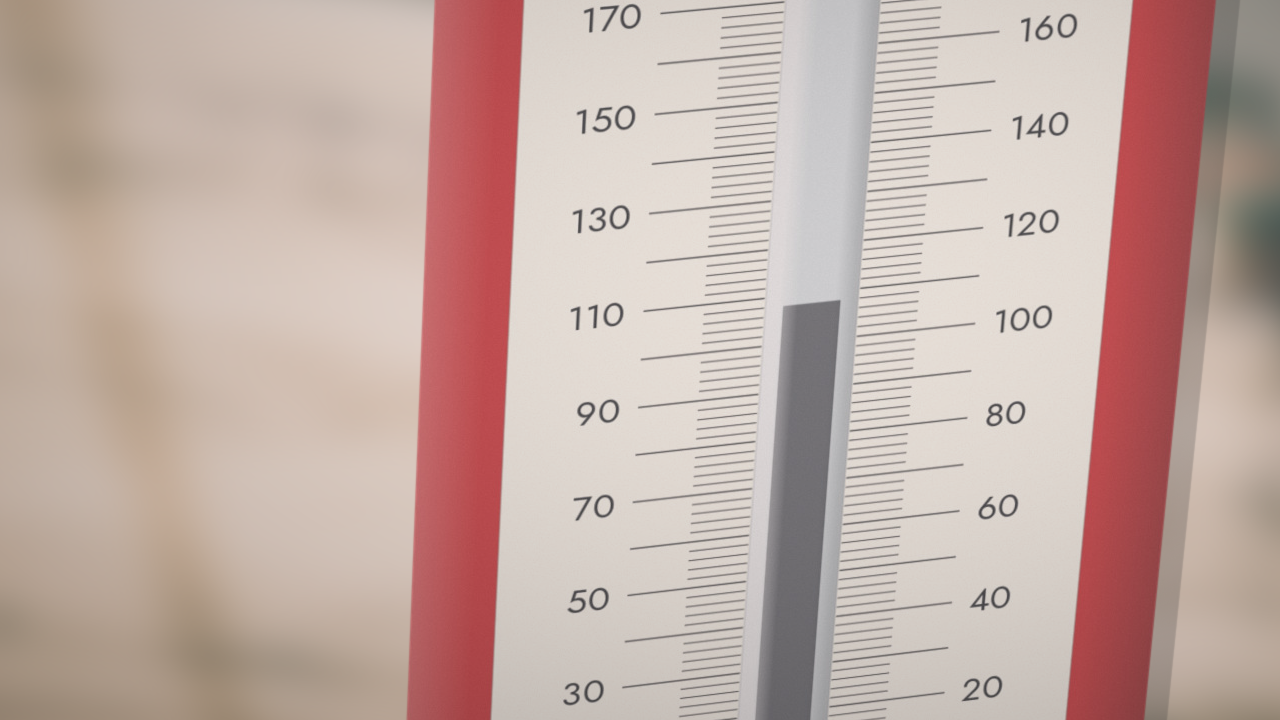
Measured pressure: 108,mmHg
